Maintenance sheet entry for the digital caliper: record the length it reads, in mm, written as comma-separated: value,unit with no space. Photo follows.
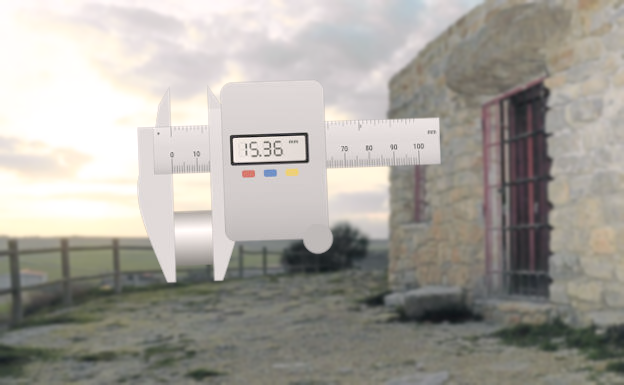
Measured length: 15.36,mm
